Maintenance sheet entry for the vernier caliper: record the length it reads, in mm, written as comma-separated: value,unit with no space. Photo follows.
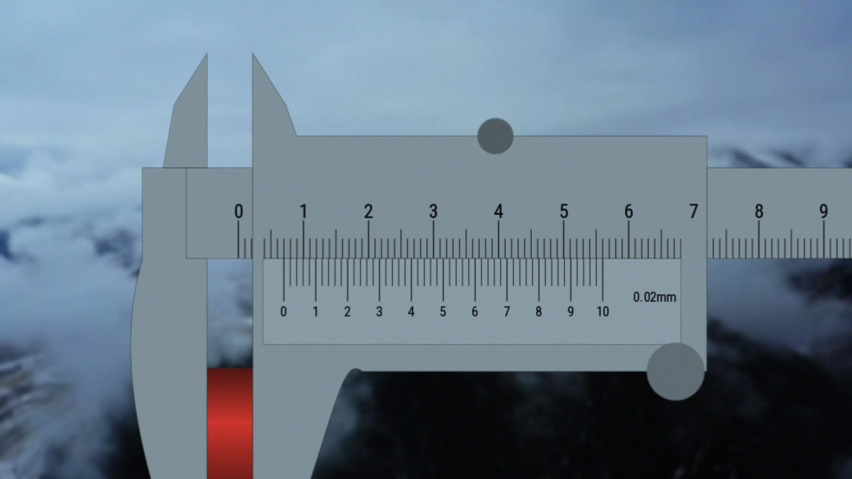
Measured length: 7.0,mm
